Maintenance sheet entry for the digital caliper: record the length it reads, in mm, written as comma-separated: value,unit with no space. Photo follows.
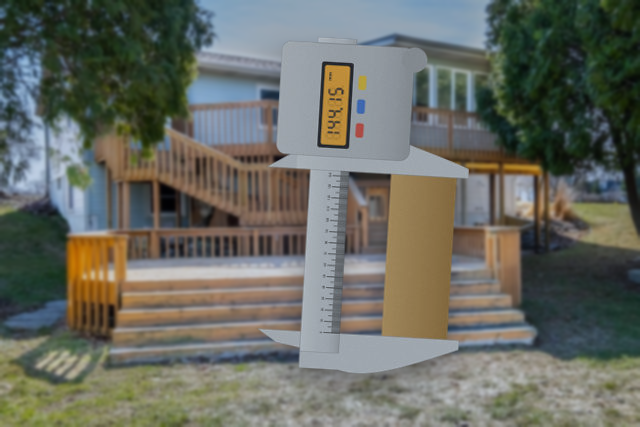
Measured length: 144.15,mm
